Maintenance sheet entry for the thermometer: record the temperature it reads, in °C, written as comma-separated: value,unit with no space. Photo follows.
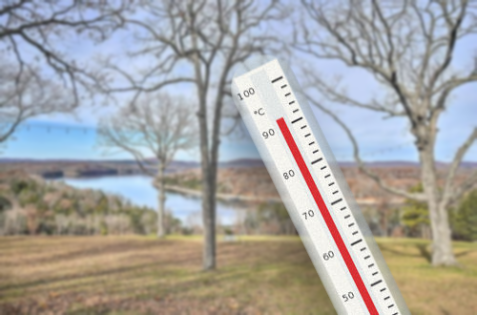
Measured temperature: 92,°C
